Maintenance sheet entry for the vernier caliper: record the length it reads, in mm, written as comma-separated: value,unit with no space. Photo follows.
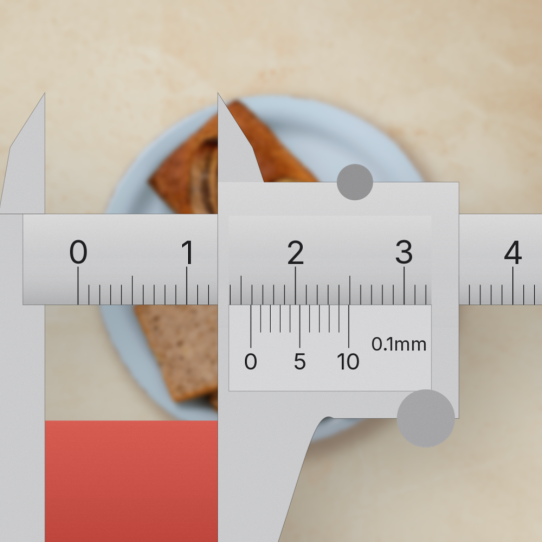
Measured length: 15.9,mm
